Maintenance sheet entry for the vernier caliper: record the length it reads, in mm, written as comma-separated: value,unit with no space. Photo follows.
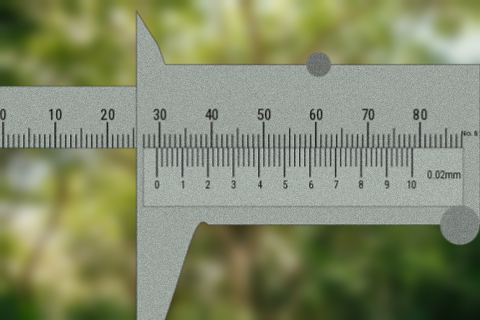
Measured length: 29.5,mm
